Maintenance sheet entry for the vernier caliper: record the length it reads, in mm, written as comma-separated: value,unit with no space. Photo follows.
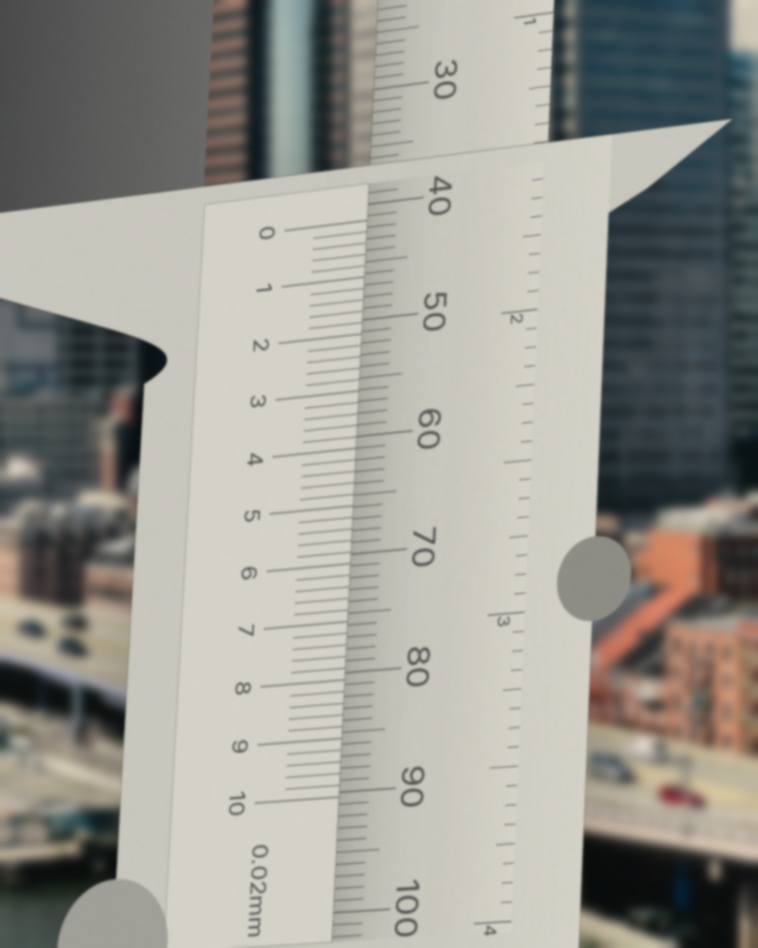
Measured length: 41.4,mm
